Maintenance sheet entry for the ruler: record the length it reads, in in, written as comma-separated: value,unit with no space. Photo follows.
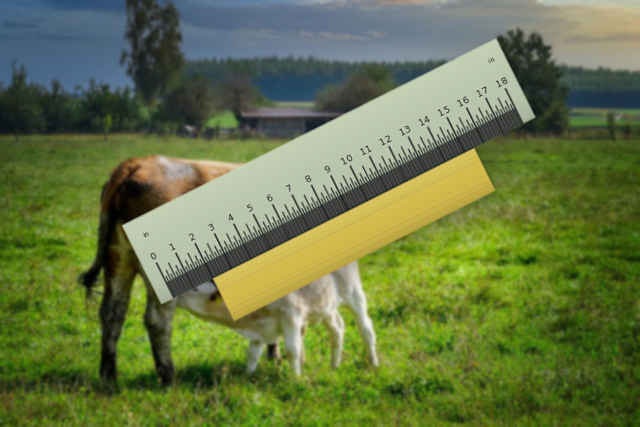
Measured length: 13.5,in
